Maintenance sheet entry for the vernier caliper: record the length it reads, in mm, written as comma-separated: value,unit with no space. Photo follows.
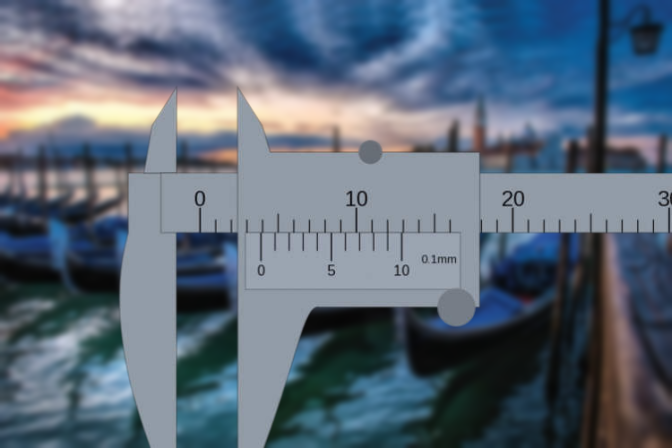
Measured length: 3.9,mm
